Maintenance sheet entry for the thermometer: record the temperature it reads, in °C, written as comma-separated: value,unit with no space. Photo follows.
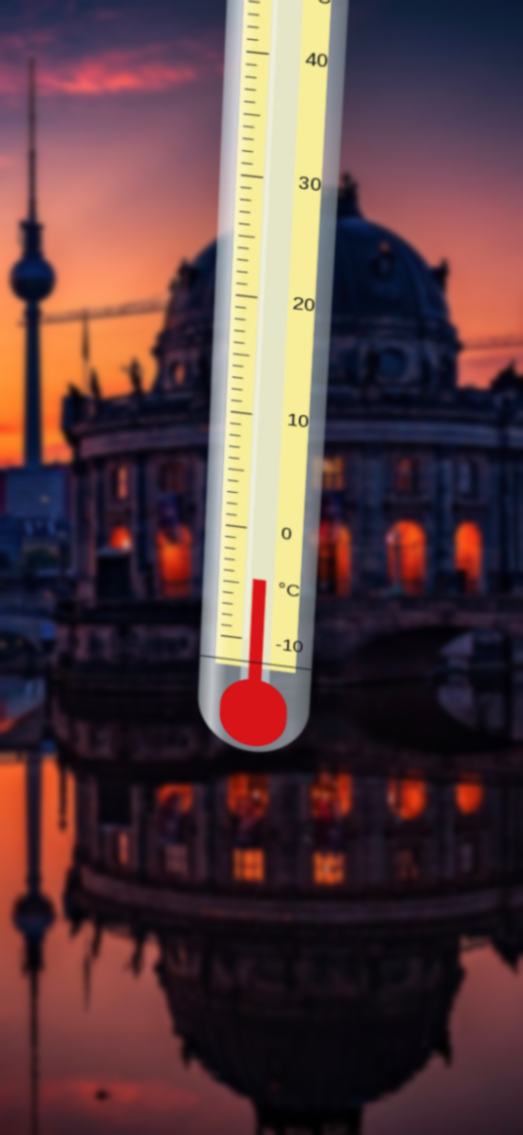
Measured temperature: -4.5,°C
